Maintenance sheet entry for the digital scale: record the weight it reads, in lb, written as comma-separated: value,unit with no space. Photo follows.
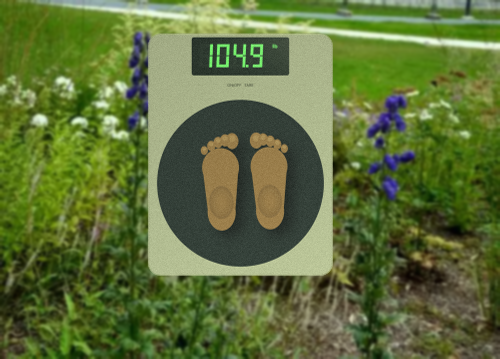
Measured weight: 104.9,lb
